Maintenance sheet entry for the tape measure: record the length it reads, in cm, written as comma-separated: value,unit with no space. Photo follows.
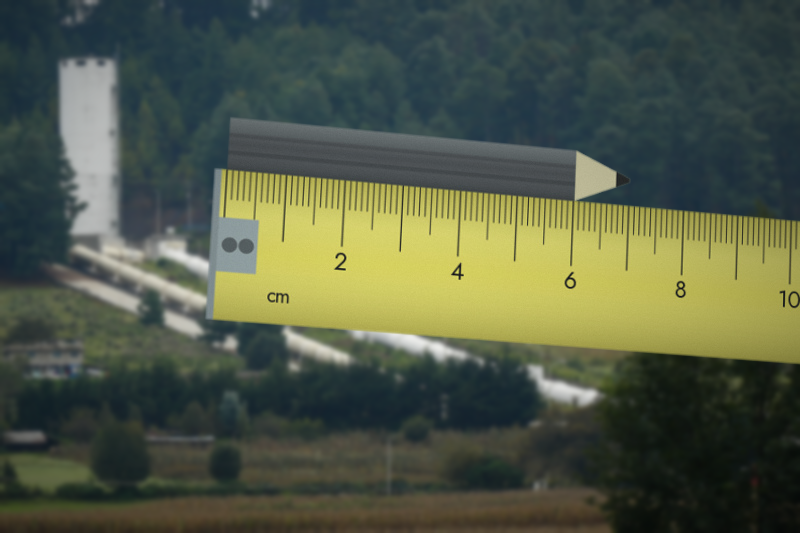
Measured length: 7,cm
